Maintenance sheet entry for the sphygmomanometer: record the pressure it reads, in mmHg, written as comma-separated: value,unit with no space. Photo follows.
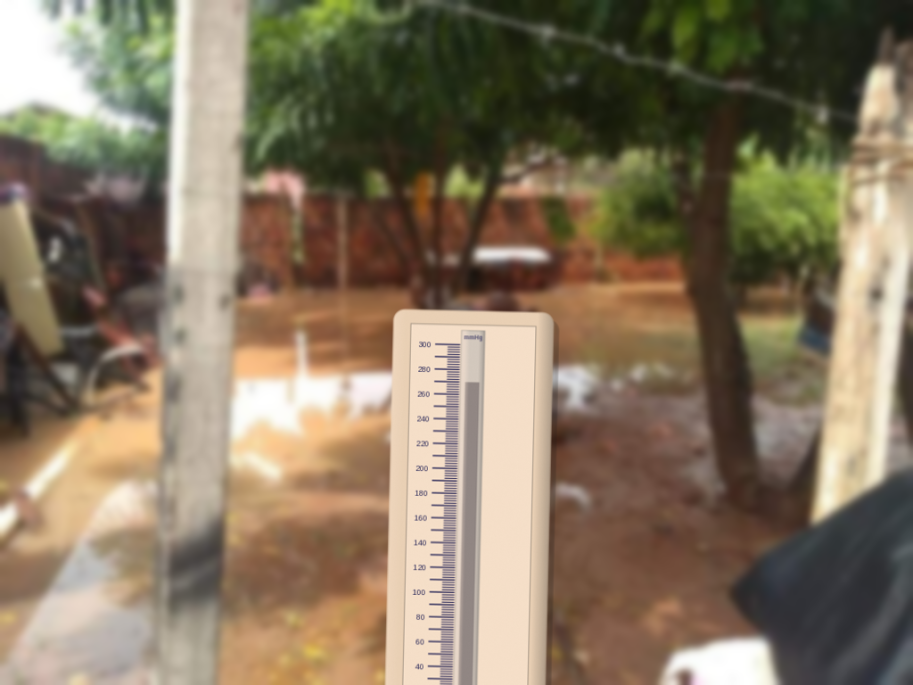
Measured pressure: 270,mmHg
